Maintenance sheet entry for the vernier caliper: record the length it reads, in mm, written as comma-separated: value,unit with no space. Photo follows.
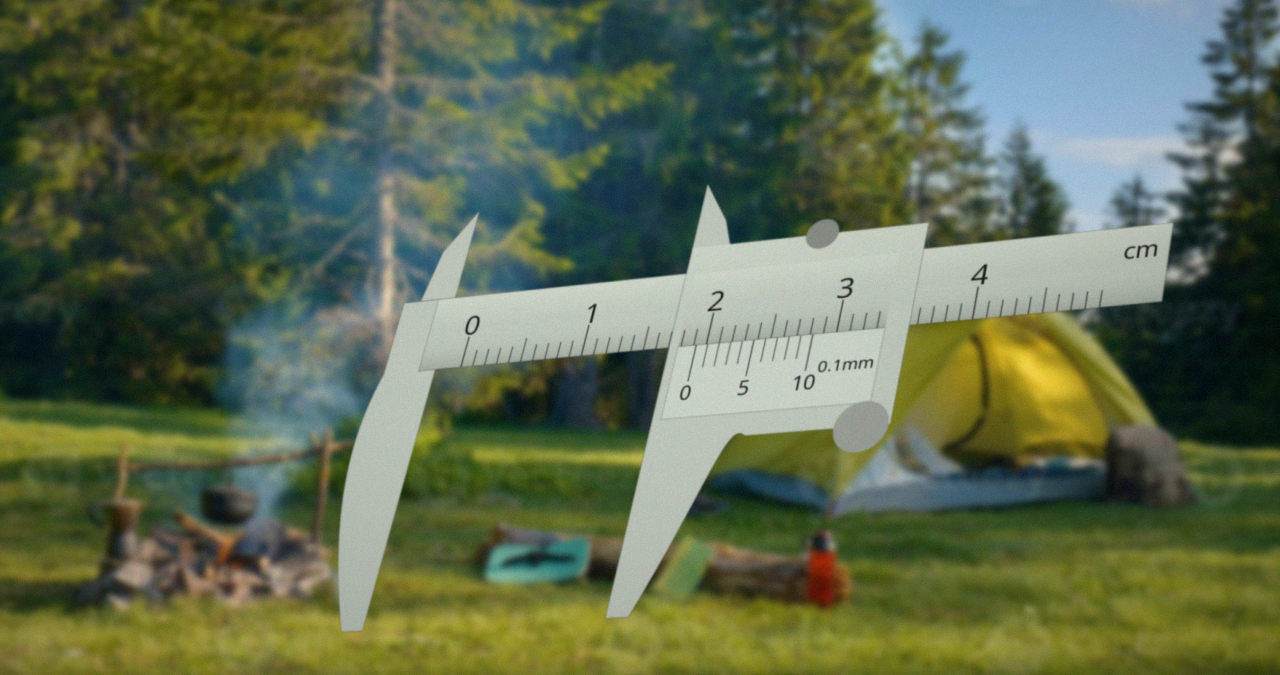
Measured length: 19.2,mm
